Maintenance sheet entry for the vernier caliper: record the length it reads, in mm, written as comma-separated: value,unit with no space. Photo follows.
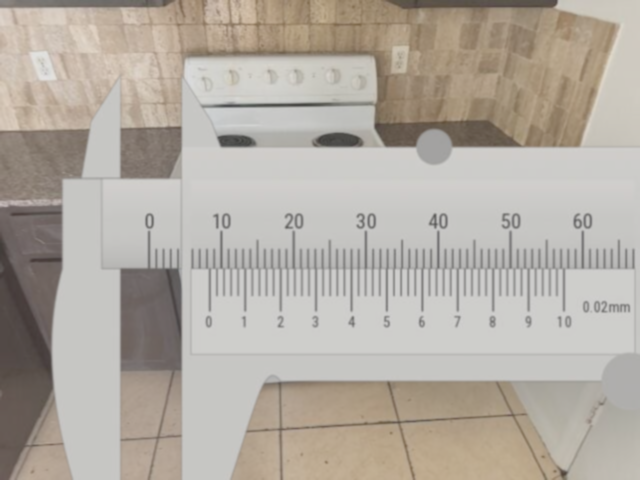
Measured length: 8.4,mm
